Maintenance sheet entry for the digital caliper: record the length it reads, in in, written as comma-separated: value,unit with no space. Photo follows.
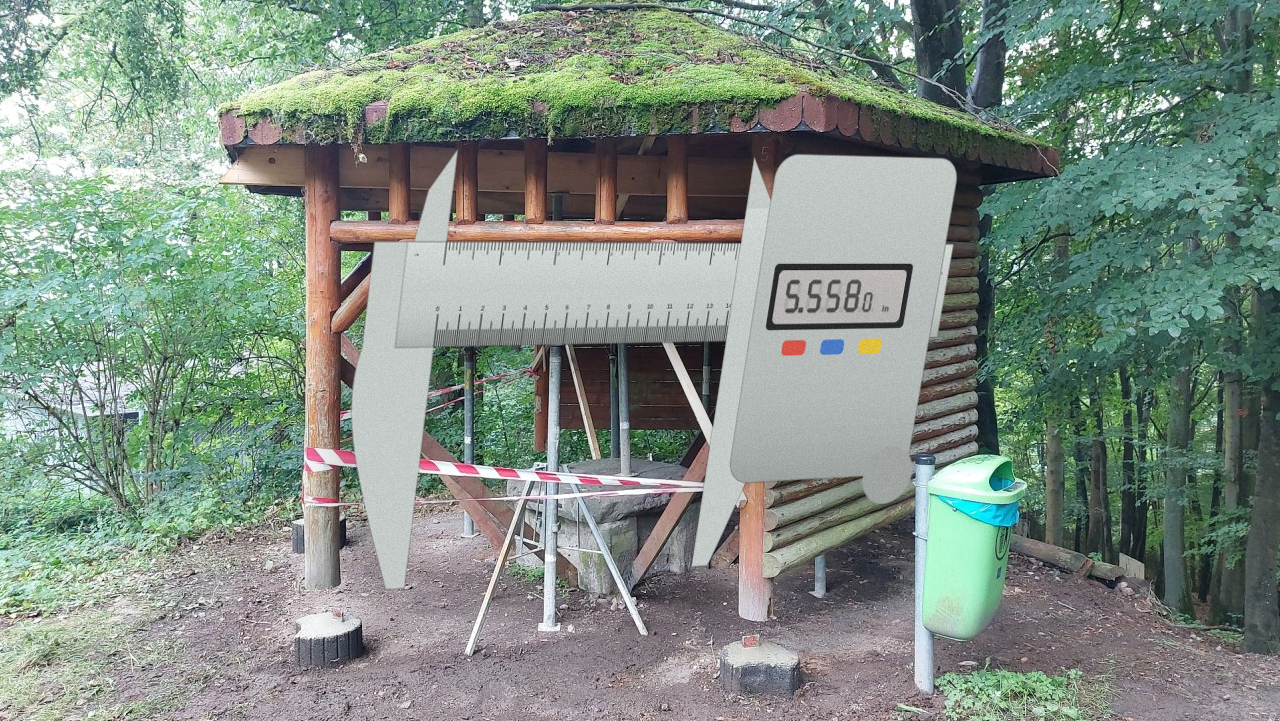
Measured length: 5.5580,in
